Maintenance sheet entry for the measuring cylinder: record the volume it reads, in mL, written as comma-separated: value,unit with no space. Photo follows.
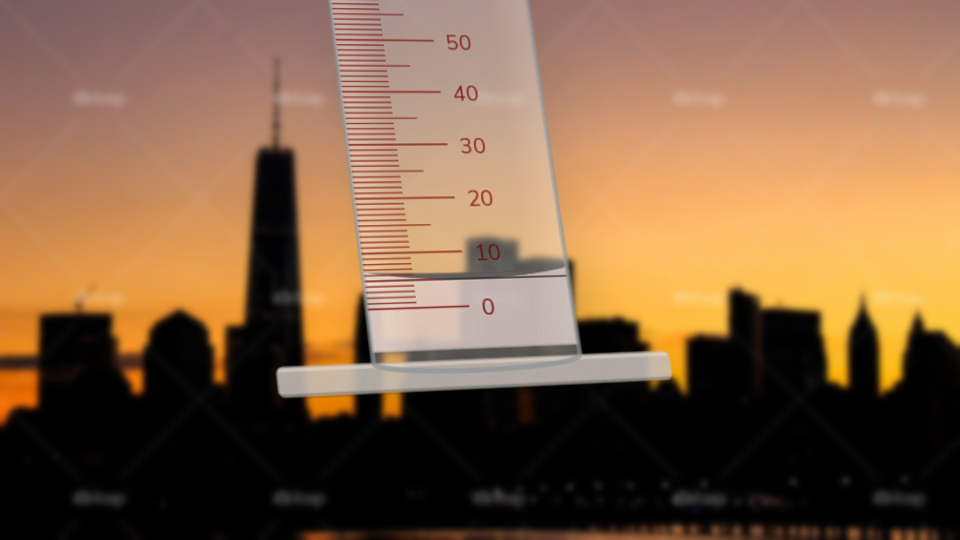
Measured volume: 5,mL
